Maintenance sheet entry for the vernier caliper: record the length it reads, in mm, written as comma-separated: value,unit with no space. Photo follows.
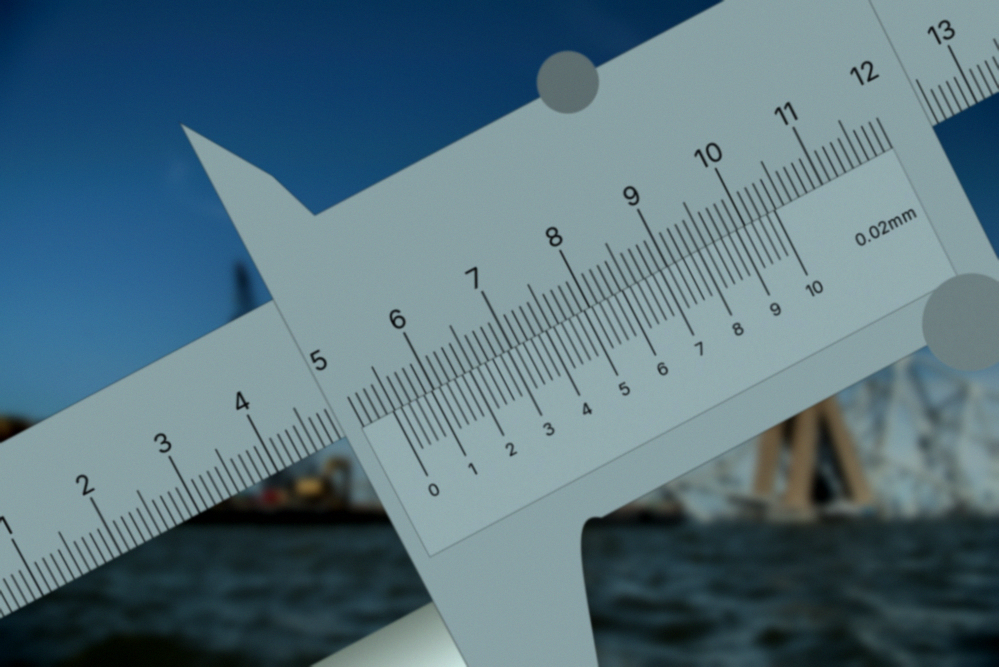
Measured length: 54.8,mm
